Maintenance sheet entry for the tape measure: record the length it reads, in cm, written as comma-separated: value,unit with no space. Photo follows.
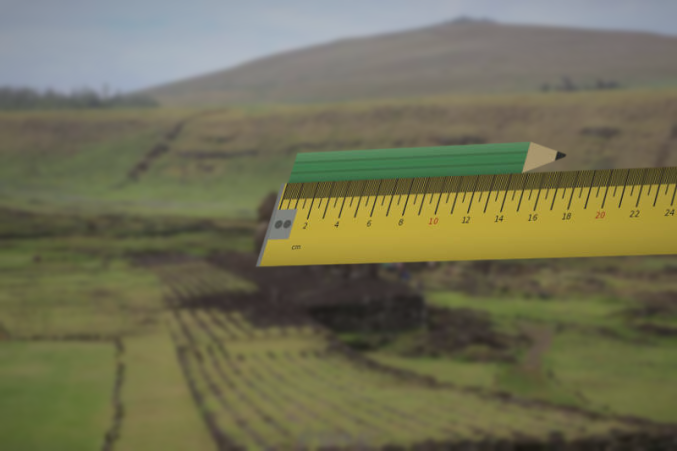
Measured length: 17,cm
